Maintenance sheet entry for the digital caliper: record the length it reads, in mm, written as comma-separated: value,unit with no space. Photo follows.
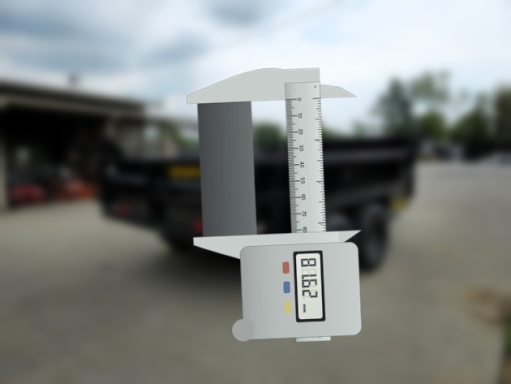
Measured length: 81.62,mm
